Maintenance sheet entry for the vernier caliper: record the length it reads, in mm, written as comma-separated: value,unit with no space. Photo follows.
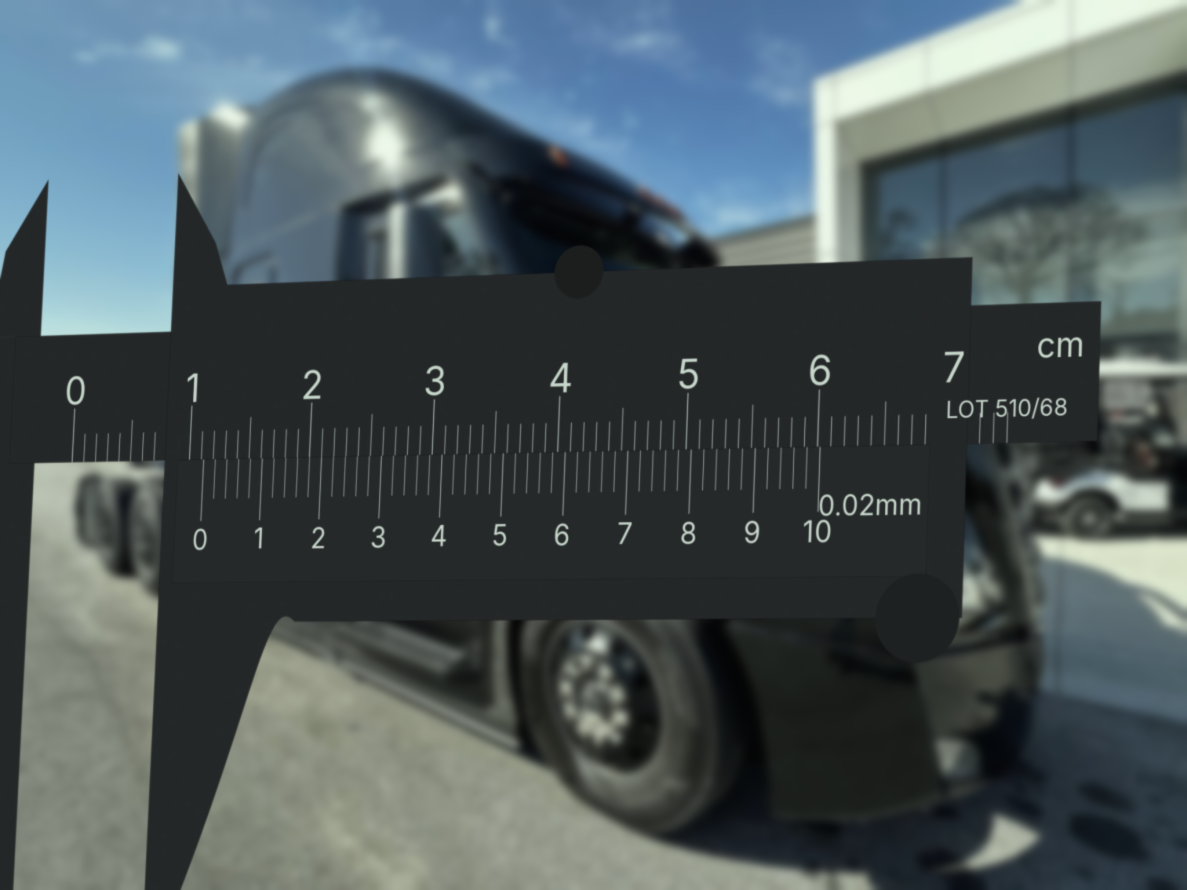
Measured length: 11.2,mm
